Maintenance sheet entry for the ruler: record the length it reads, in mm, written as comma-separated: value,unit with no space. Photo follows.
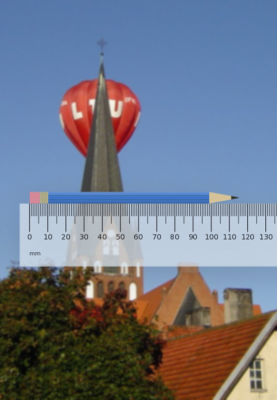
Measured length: 115,mm
